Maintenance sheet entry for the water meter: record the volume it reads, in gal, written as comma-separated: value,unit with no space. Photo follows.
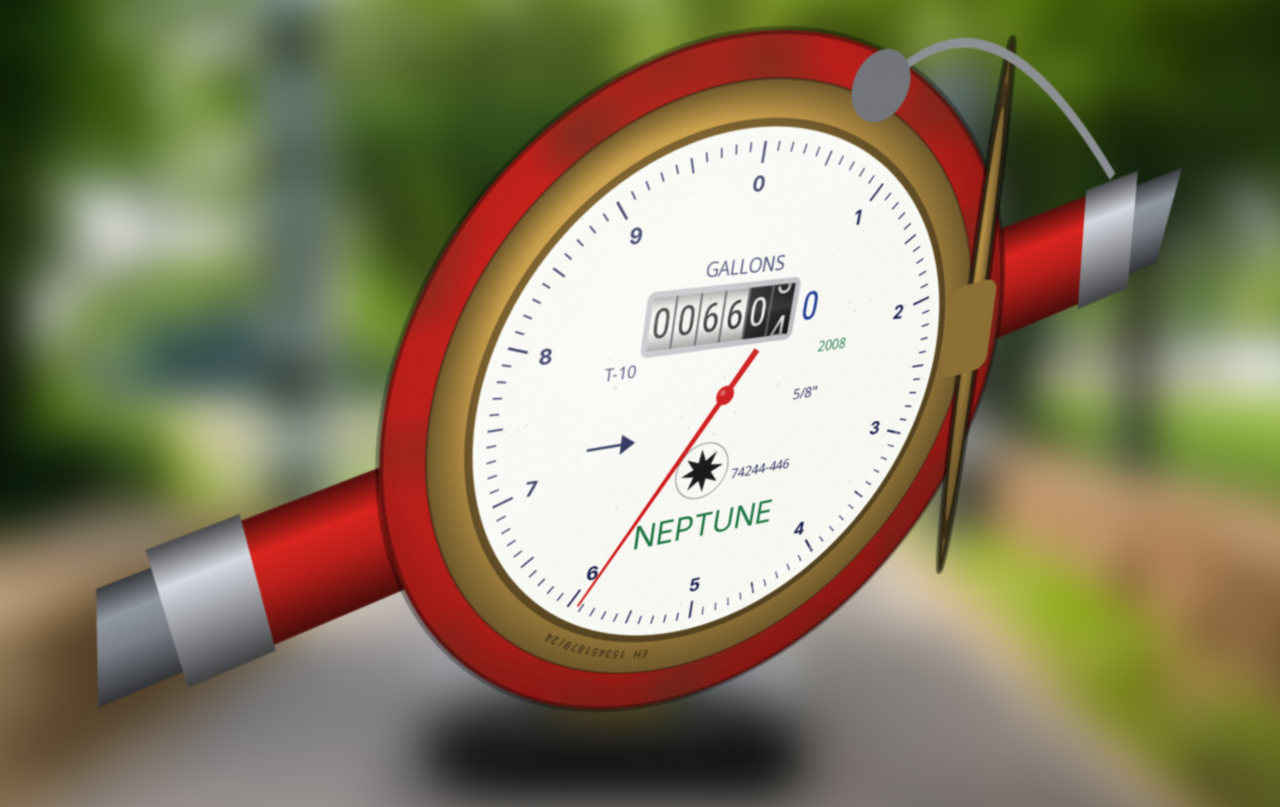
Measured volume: 66035.9,gal
